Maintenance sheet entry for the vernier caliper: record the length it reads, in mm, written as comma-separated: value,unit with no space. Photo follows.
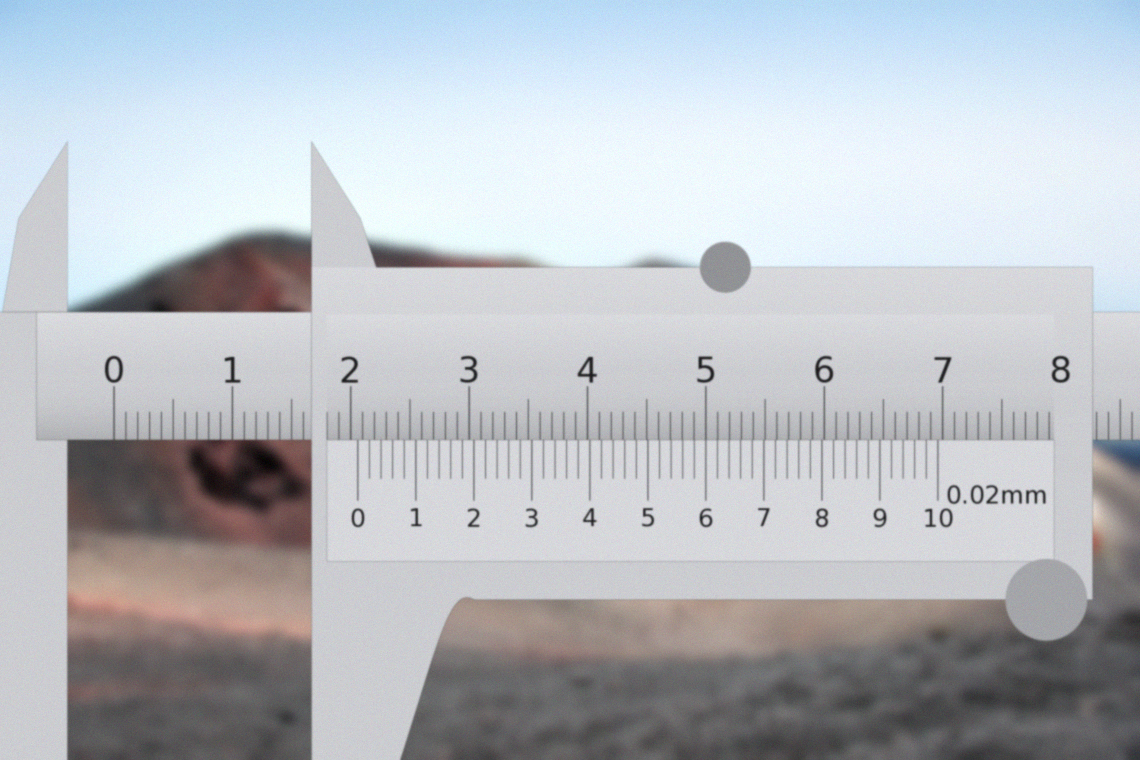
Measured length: 20.6,mm
